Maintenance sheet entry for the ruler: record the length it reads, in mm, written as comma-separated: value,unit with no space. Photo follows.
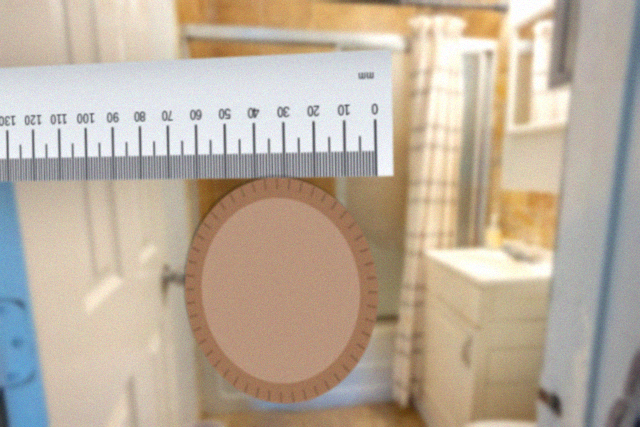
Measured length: 65,mm
